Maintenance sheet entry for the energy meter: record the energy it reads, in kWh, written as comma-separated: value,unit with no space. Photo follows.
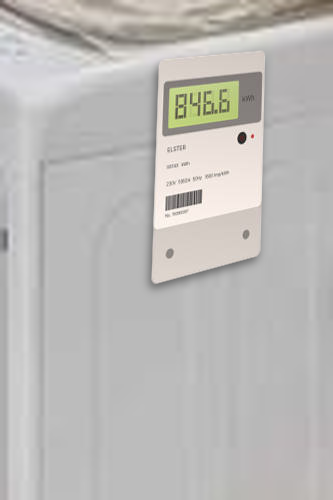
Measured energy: 846.6,kWh
